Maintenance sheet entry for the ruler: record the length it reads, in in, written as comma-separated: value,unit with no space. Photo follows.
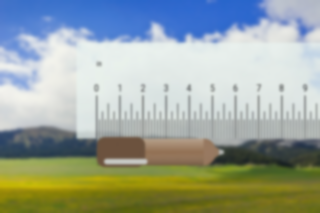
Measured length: 5.5,in
